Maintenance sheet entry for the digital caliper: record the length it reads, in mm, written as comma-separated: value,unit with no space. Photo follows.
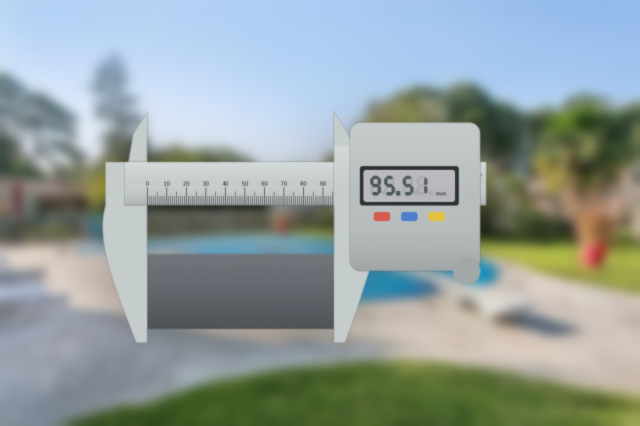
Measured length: 95.51,mm
